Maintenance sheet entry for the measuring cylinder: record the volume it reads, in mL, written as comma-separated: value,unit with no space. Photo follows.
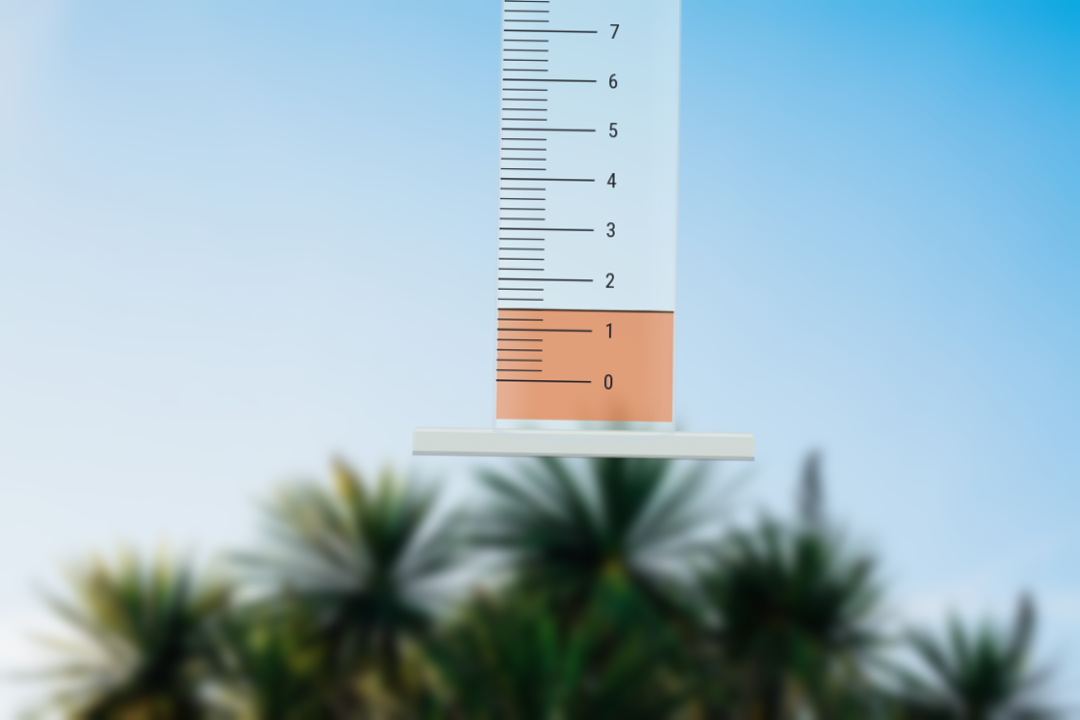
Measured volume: 1.4,mL
